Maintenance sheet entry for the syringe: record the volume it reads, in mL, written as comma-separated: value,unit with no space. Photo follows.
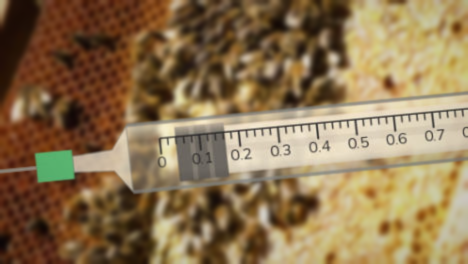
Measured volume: 0.04,mL
